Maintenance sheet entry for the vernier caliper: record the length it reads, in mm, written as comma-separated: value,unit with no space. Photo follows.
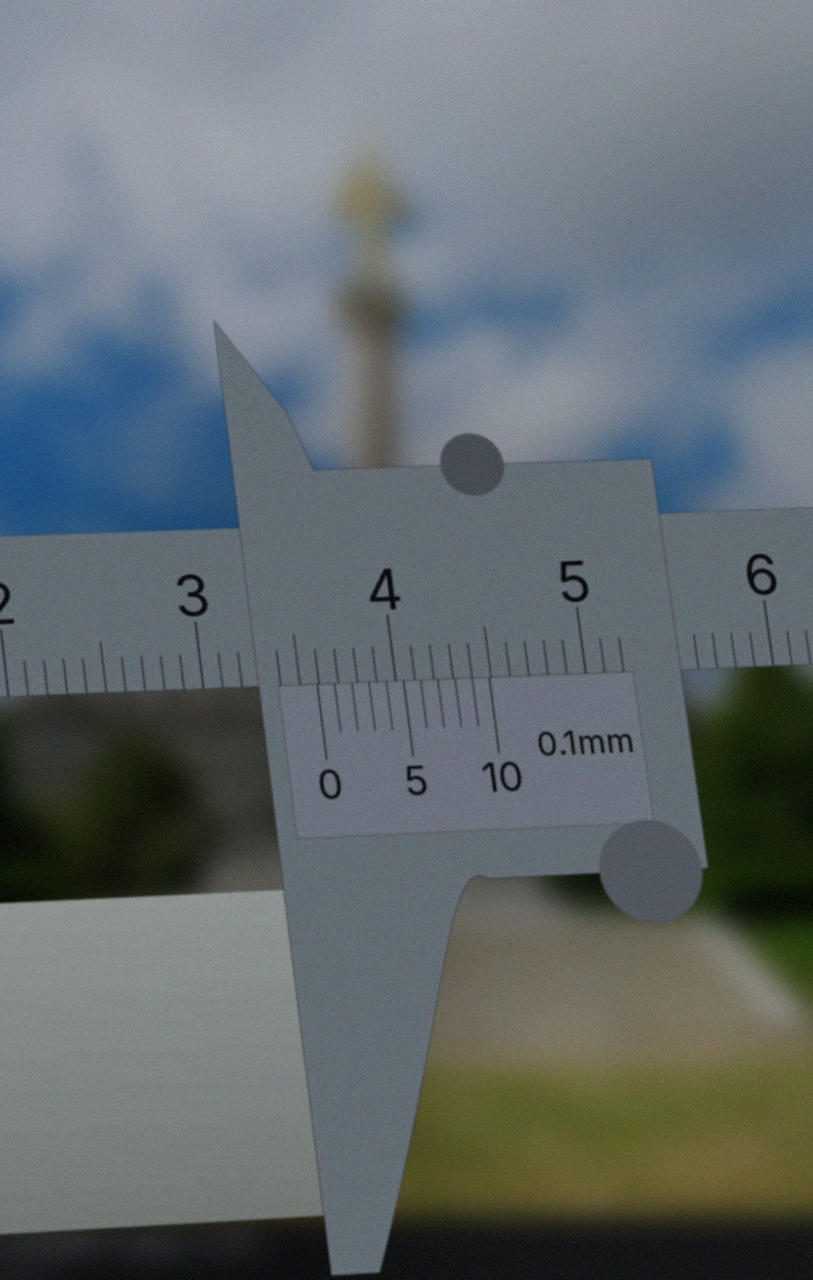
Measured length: 35.9,mm
